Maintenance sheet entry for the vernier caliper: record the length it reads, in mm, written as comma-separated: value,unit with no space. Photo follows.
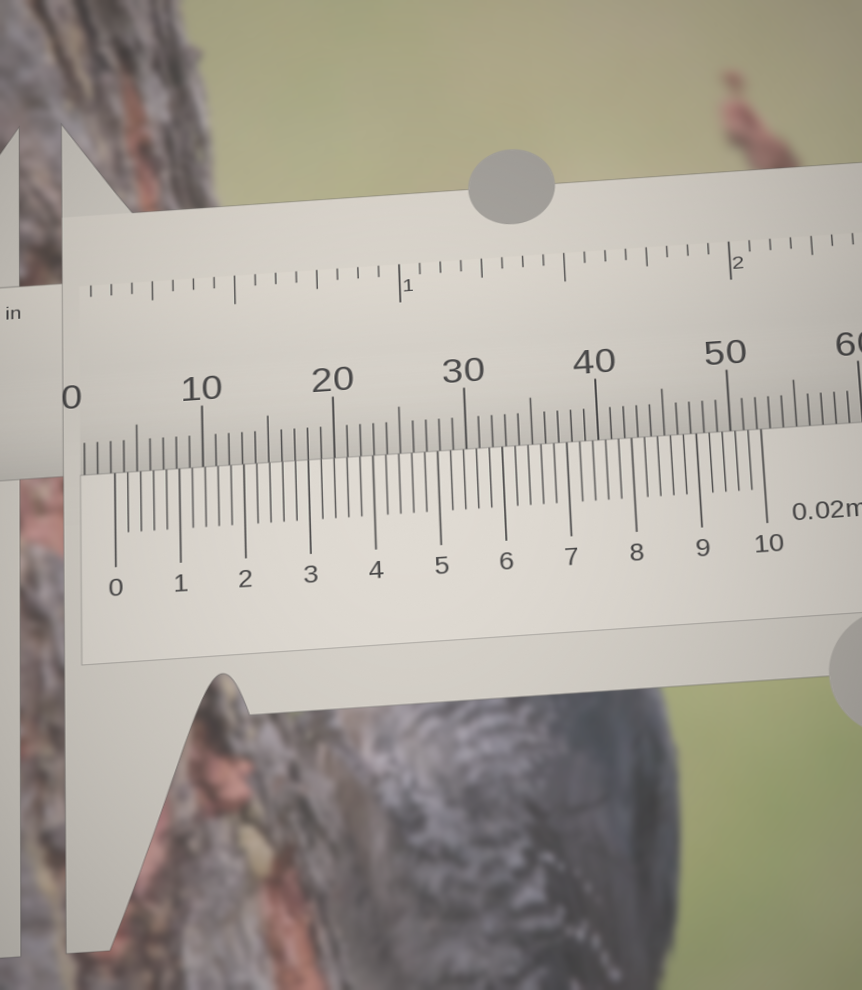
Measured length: 3.3,mm
